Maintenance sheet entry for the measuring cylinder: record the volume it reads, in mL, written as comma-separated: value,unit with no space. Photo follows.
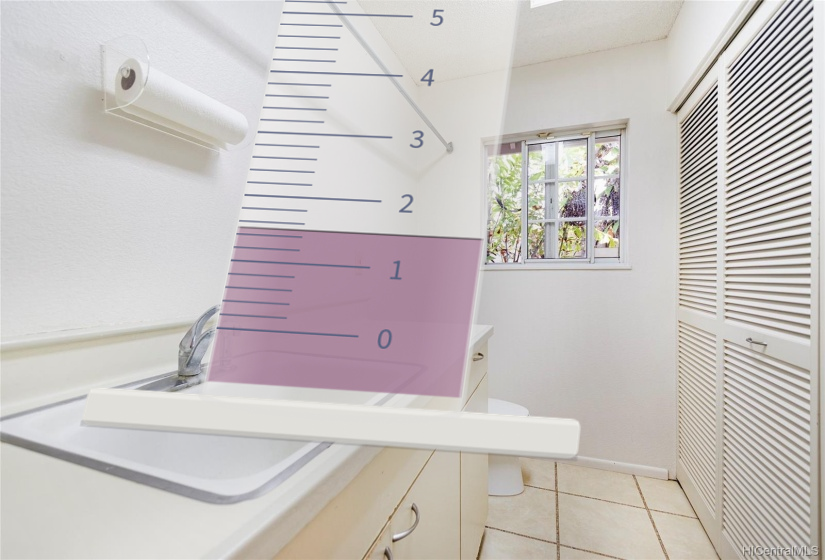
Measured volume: 1.5,mL
